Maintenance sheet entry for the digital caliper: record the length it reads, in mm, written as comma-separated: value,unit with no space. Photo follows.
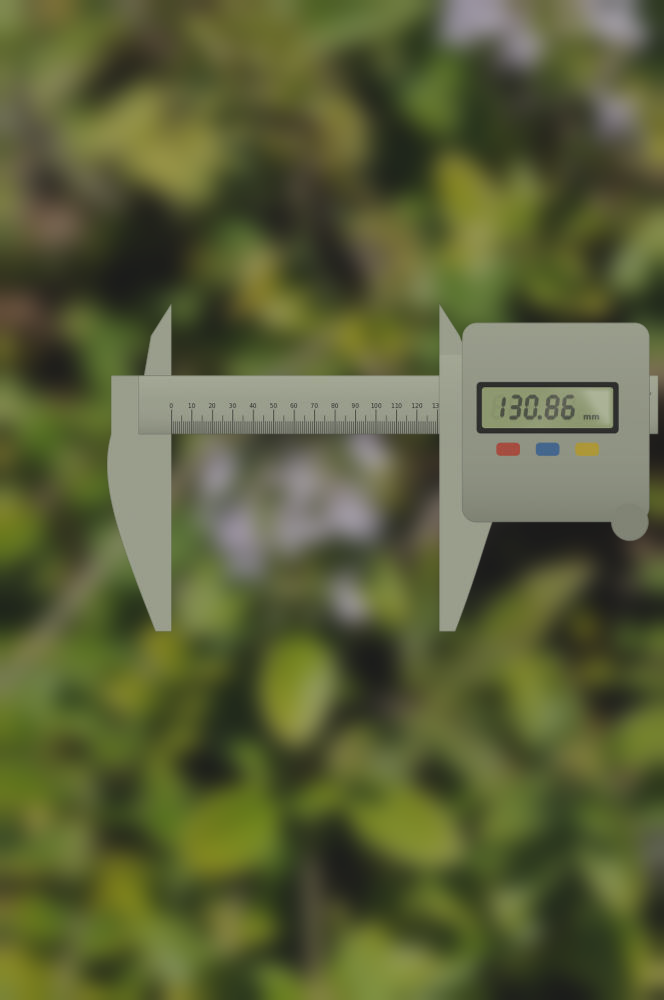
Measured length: 130.86,mm
